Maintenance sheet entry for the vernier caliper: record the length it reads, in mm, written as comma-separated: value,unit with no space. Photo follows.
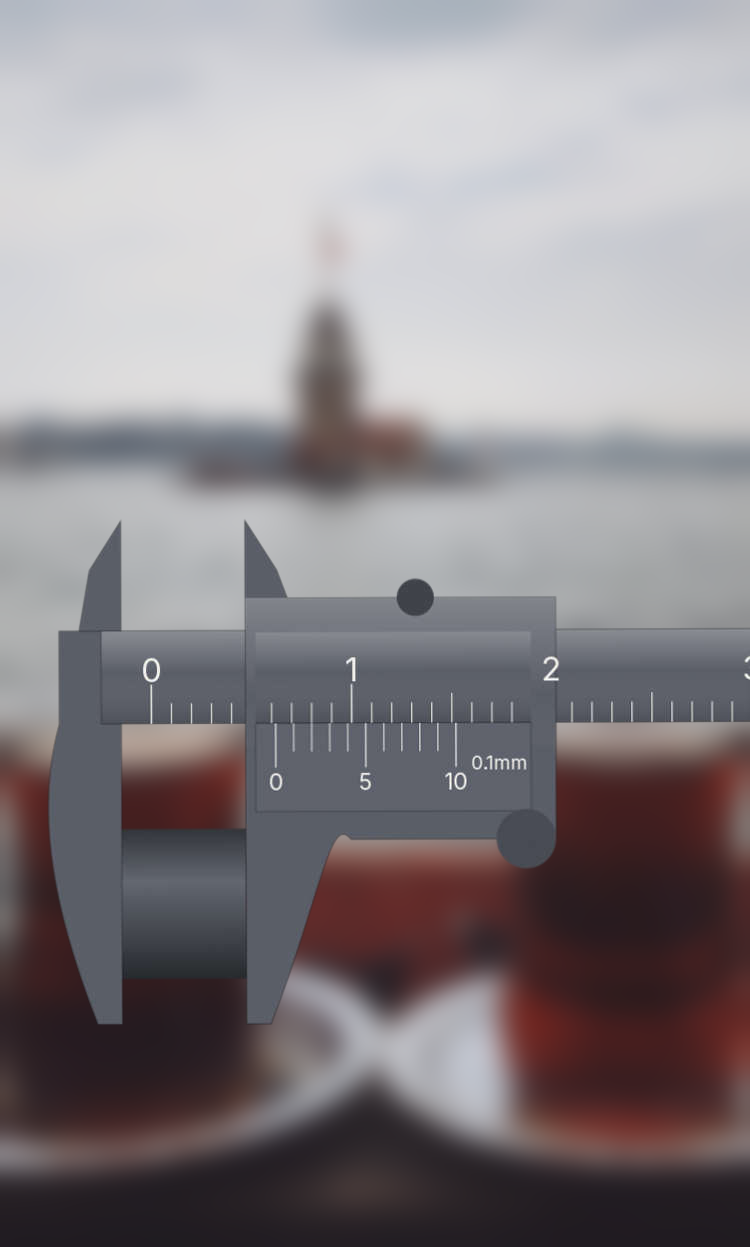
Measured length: 6.2,mm
